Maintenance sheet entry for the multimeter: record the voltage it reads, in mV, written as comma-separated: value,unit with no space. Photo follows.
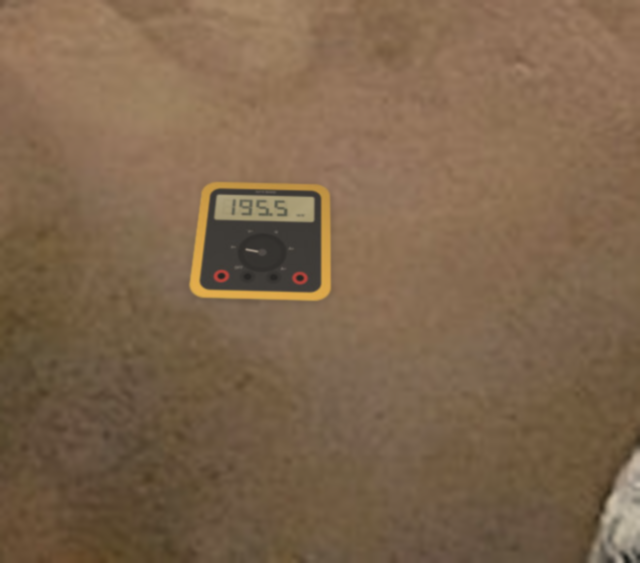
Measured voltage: 195.5,mV
